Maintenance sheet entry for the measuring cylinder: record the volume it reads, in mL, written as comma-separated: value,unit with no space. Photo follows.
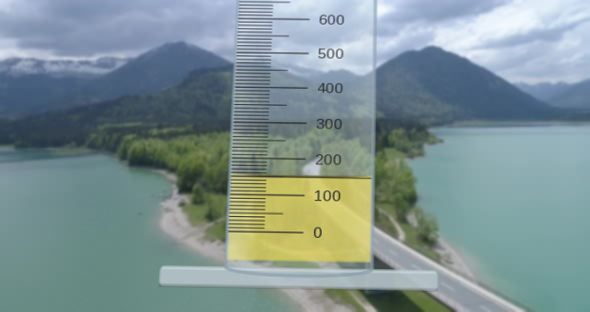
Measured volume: 150,mL
